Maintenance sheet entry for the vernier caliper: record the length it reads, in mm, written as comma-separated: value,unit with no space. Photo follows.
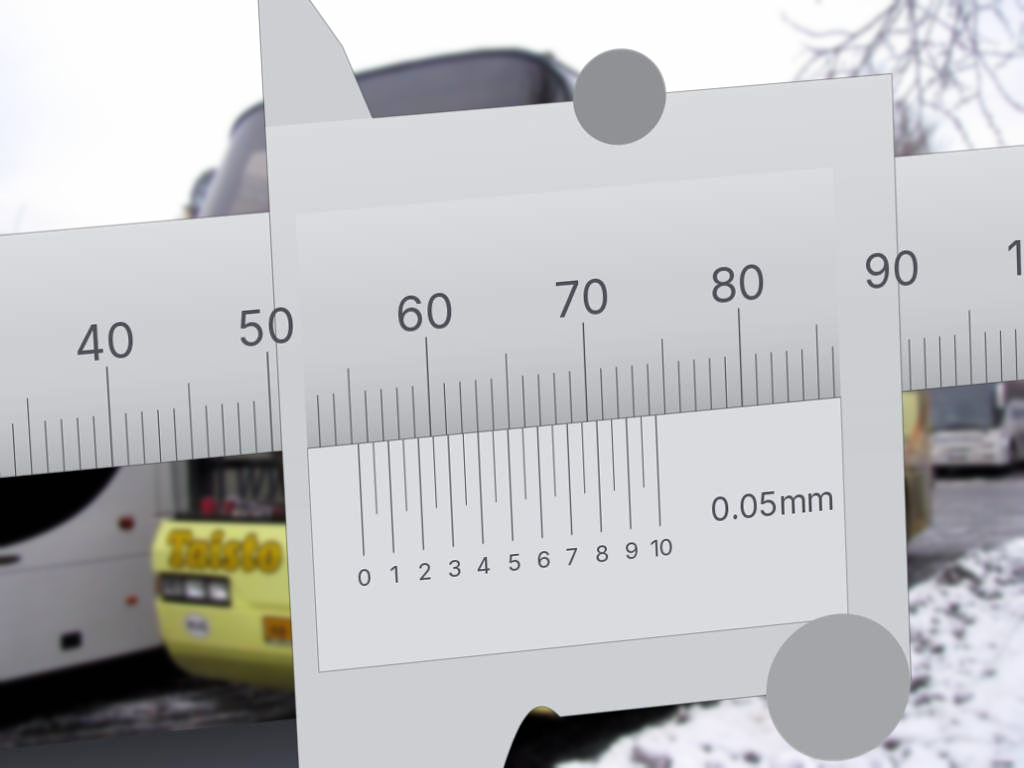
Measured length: 55.4,mm
